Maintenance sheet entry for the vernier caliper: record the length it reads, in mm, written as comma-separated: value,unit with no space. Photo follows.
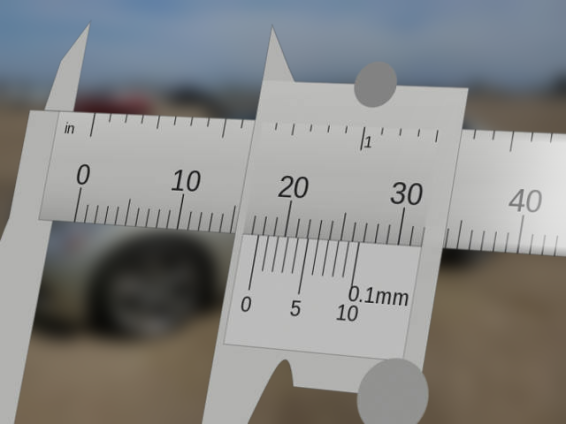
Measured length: 17.6,mm
